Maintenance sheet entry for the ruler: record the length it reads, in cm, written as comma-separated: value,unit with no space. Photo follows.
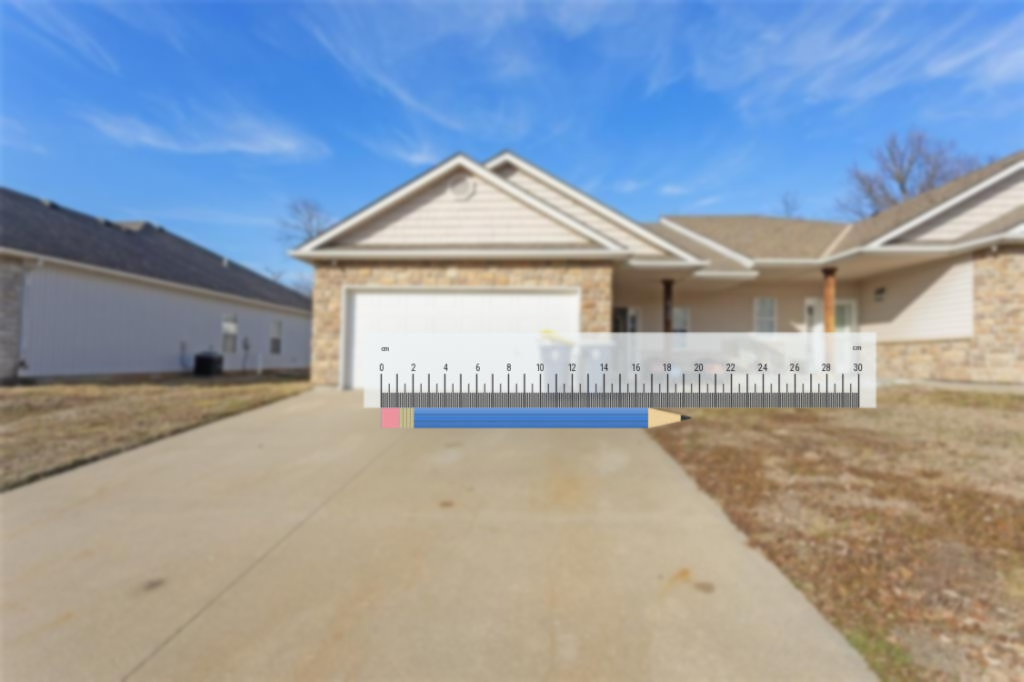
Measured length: 19.5,cm
